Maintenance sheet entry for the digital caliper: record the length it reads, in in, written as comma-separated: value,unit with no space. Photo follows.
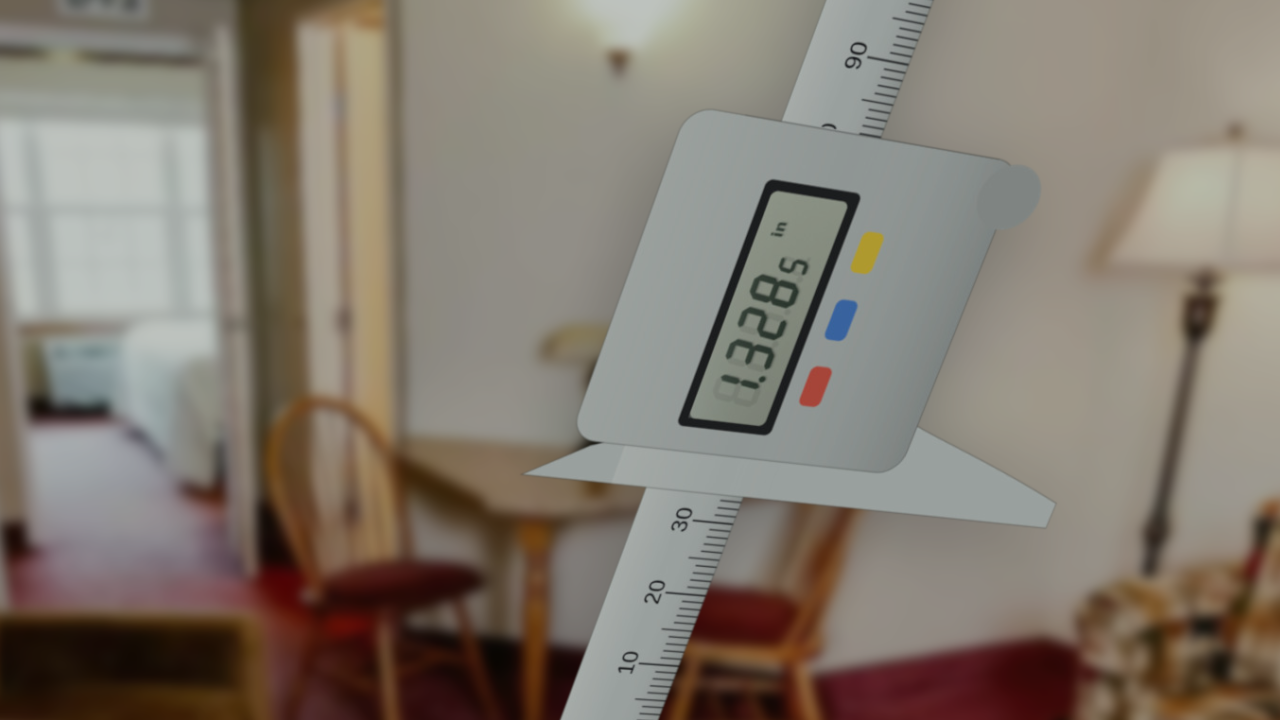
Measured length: 1.3285,in
